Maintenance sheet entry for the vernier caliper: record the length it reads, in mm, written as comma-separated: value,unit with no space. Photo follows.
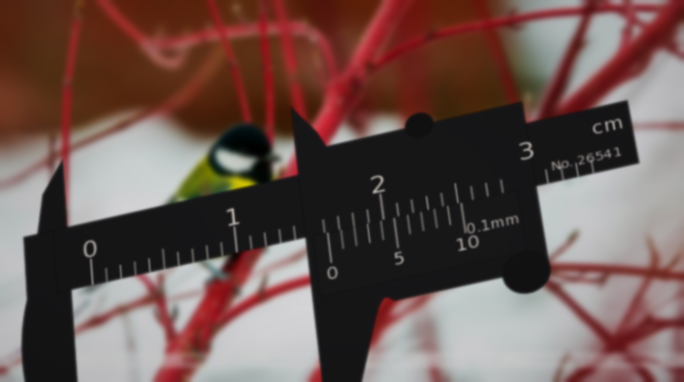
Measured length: 16.2,mm
